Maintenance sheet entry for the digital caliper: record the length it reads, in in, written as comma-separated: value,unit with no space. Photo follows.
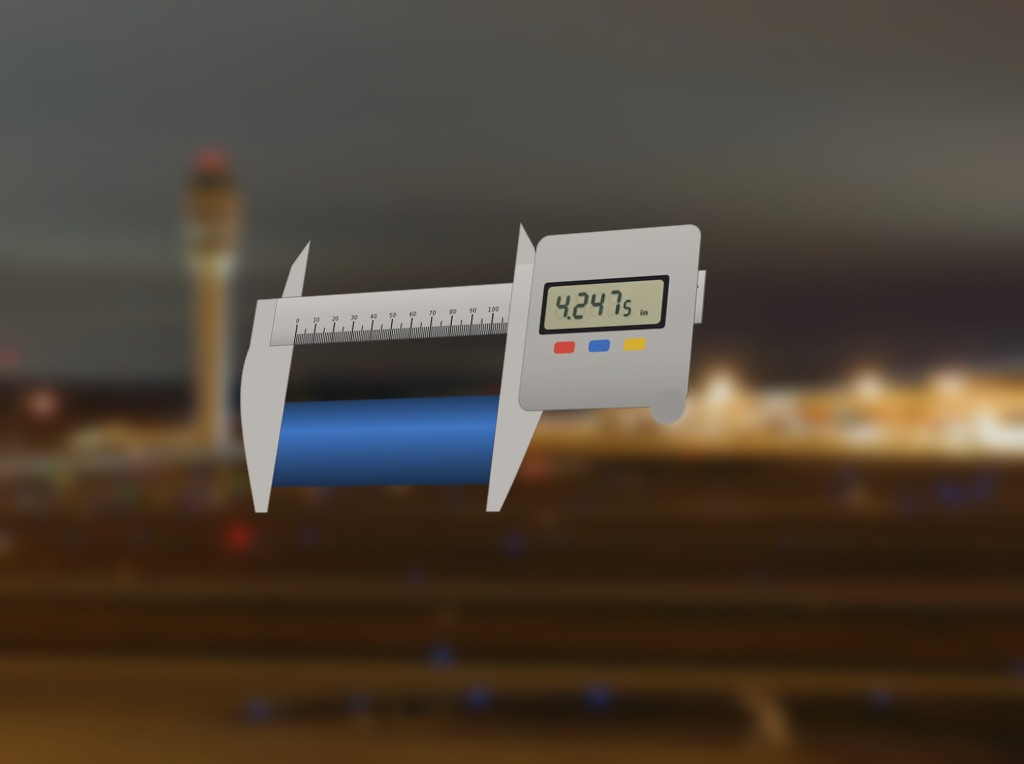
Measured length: 4.2475,in
